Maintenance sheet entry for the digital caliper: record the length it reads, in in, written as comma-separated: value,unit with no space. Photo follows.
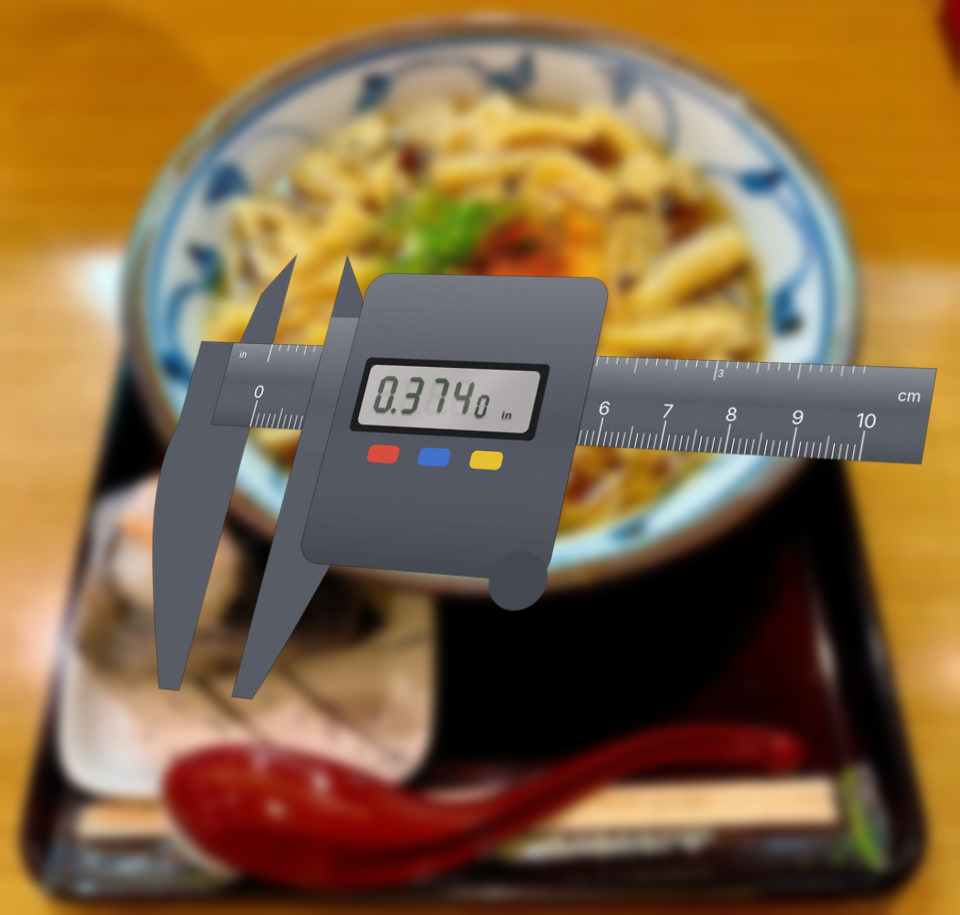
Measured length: 0.3740,in
